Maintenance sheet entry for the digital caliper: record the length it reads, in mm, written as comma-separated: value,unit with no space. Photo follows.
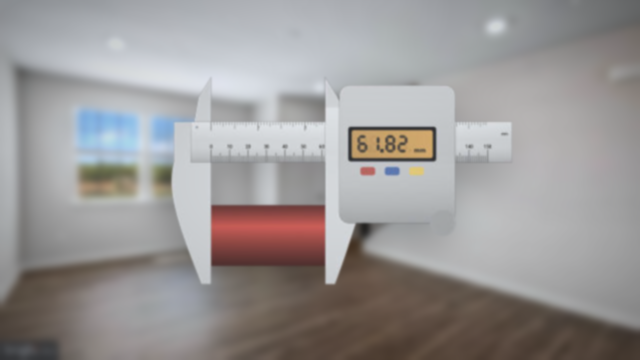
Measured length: 61.82,mm
